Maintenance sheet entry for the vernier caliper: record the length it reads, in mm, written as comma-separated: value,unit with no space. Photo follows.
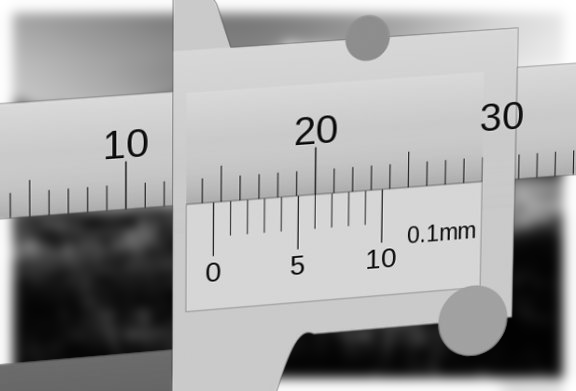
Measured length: 14.6,mm
